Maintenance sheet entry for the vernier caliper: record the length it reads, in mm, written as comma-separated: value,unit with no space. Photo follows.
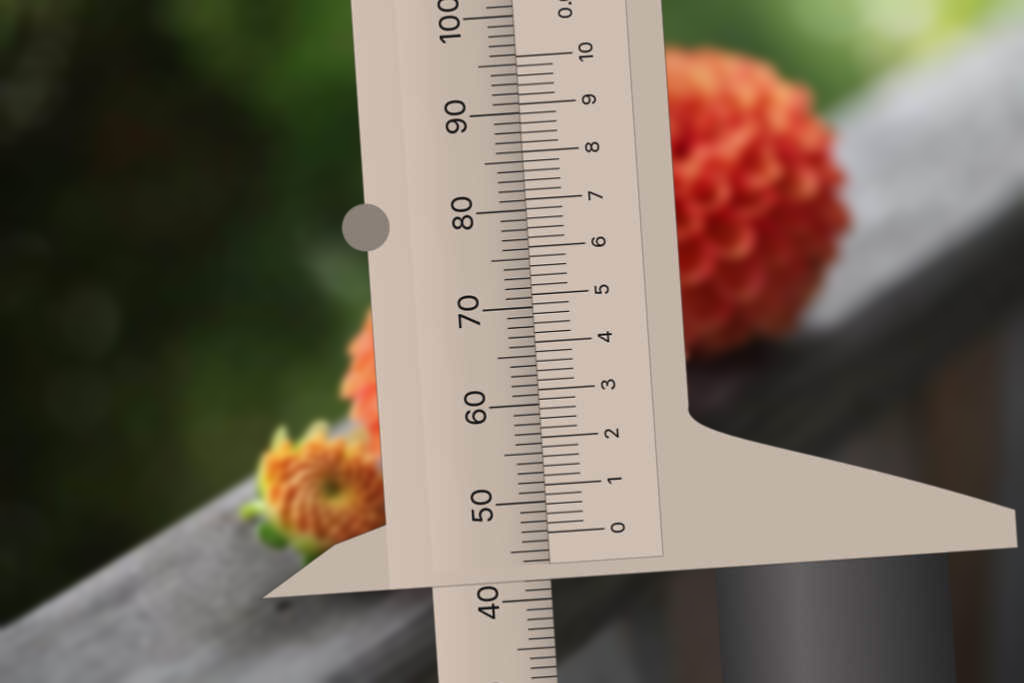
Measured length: 46.8,mm
